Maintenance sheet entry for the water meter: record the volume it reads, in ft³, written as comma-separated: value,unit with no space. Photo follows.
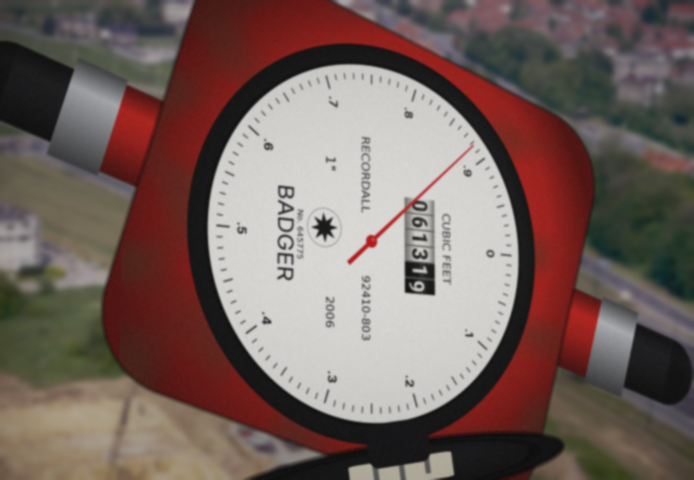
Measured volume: 61318.88,ft³
